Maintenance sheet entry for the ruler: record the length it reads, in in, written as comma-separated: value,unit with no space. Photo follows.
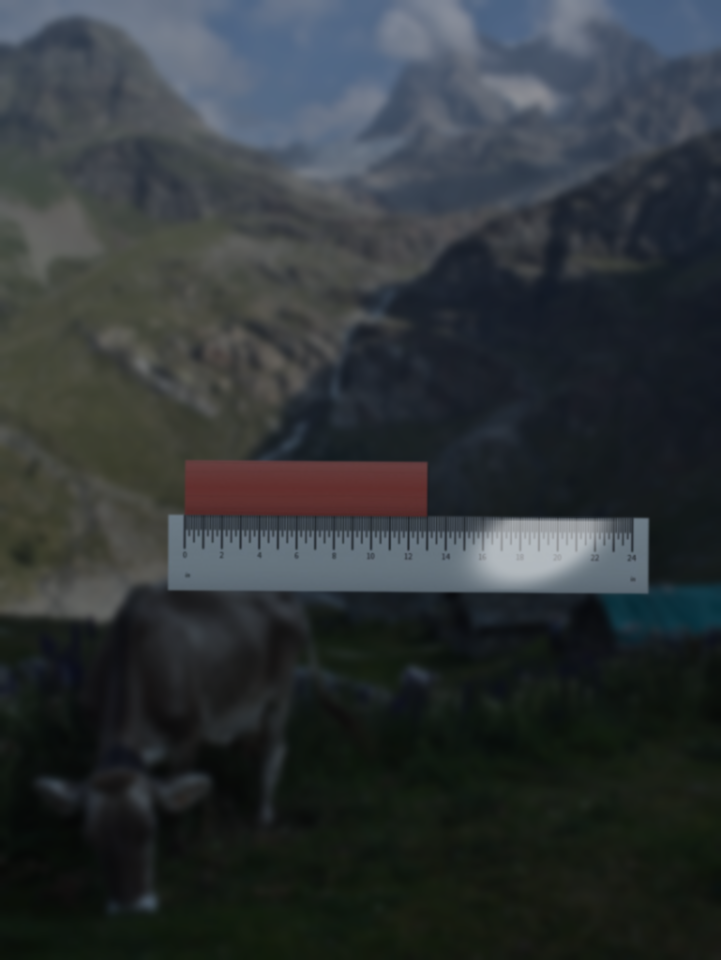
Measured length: 13,in
